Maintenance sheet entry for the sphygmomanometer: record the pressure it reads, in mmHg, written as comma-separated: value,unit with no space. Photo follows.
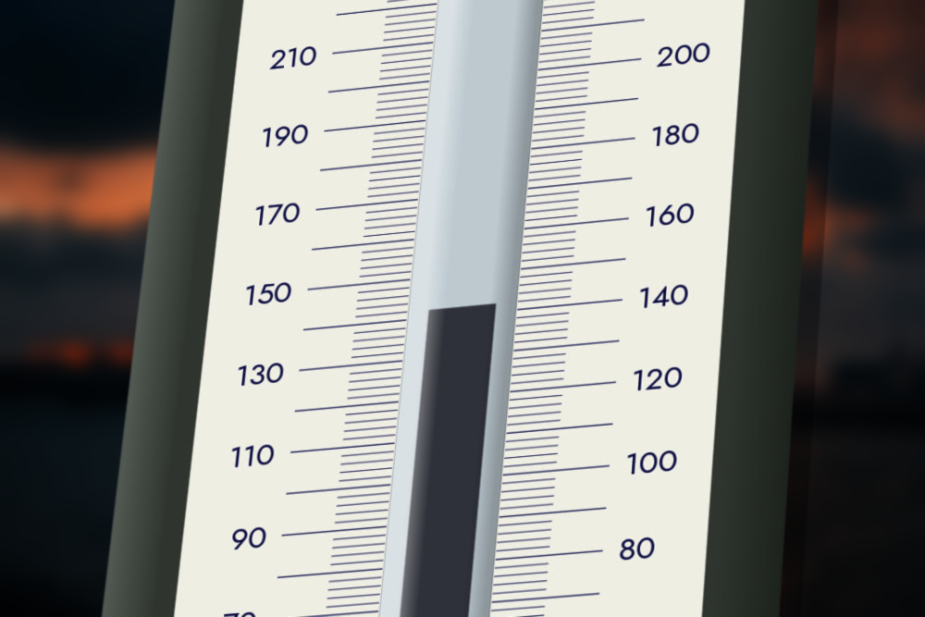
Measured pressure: 142,mmHg
